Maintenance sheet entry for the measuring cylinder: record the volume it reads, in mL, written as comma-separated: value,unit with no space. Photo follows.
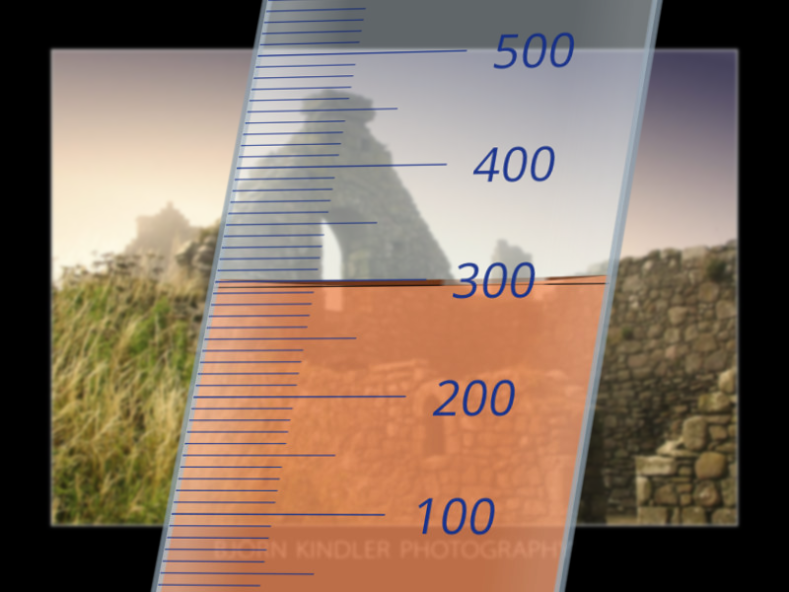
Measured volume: 295,mL
